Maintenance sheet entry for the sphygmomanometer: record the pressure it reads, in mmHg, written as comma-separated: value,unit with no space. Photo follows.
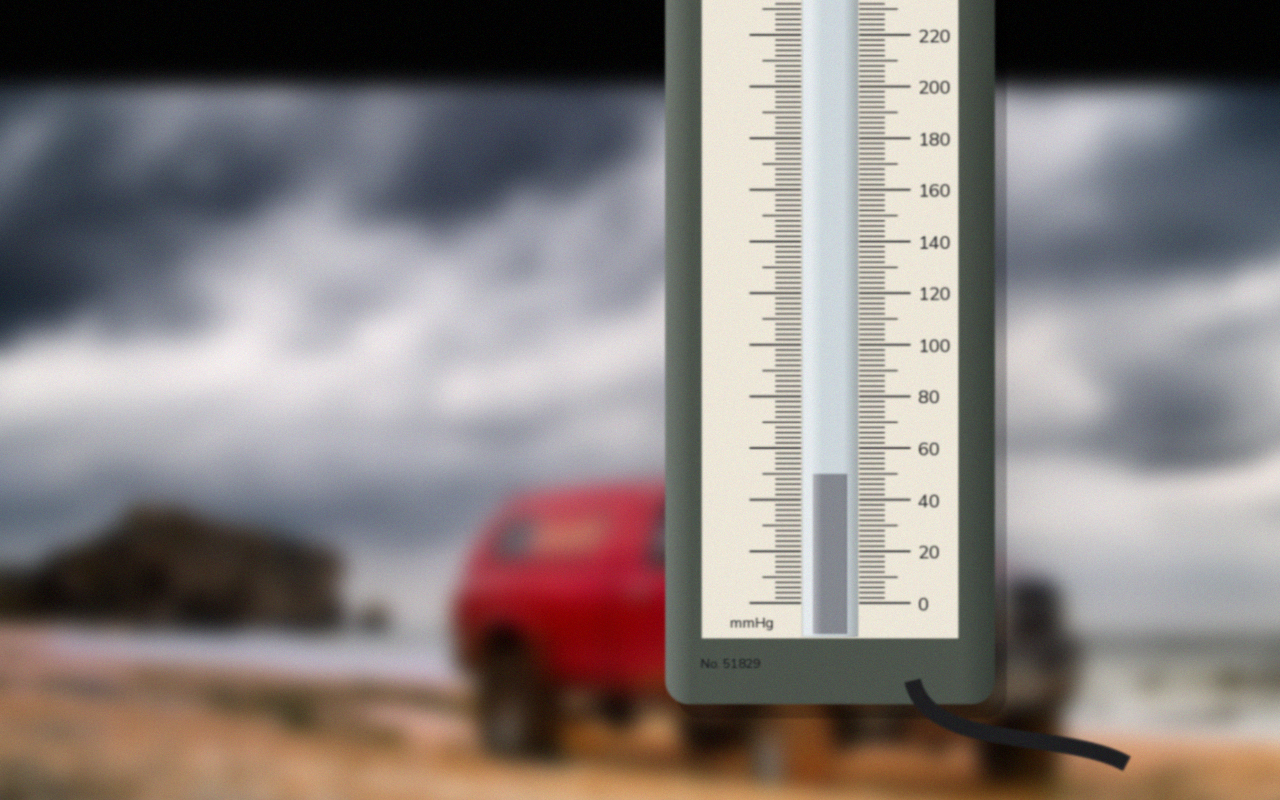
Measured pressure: 50,mmHg
